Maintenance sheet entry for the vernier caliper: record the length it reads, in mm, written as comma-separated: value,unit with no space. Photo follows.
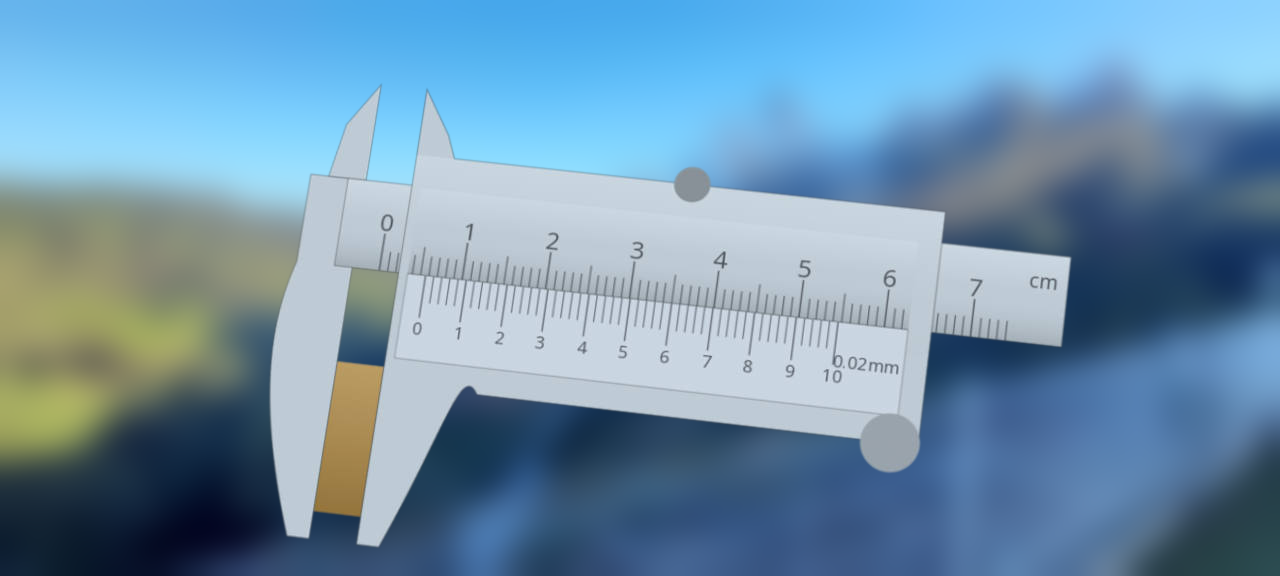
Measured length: 5.6,mm
